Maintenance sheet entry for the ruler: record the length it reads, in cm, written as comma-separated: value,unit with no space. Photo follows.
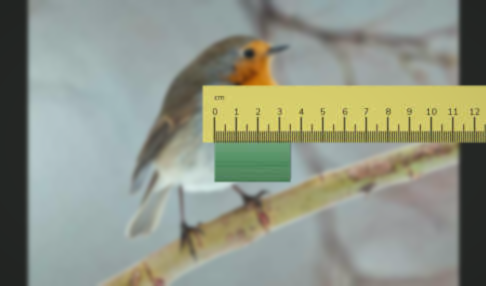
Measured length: 3.5,cm
